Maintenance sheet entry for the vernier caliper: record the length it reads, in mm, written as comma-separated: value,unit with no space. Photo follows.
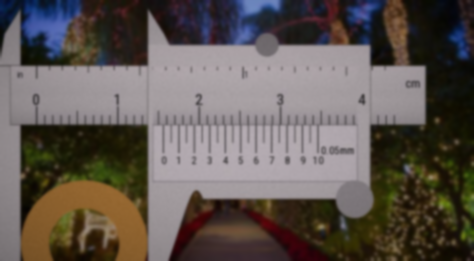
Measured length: 15.6,mm
